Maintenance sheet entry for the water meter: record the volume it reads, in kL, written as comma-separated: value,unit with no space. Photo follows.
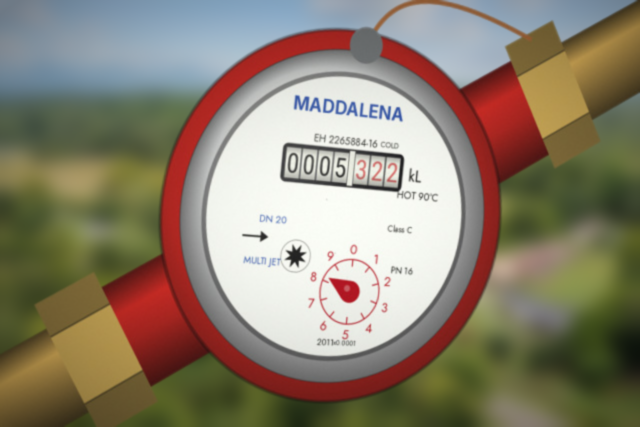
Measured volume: 5.3228,kL
